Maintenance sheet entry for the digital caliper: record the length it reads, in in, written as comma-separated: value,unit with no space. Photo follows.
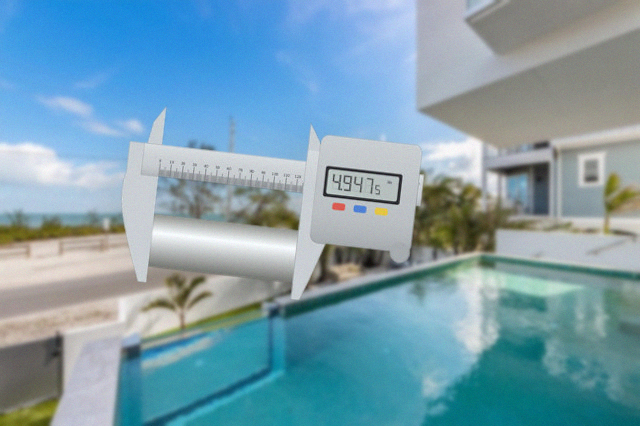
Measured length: 4.9475,in
